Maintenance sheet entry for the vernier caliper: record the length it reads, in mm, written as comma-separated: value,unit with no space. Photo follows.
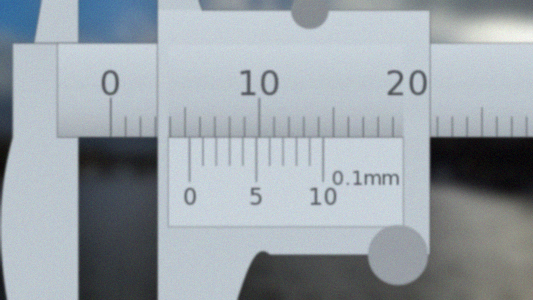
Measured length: 5.3,mm
